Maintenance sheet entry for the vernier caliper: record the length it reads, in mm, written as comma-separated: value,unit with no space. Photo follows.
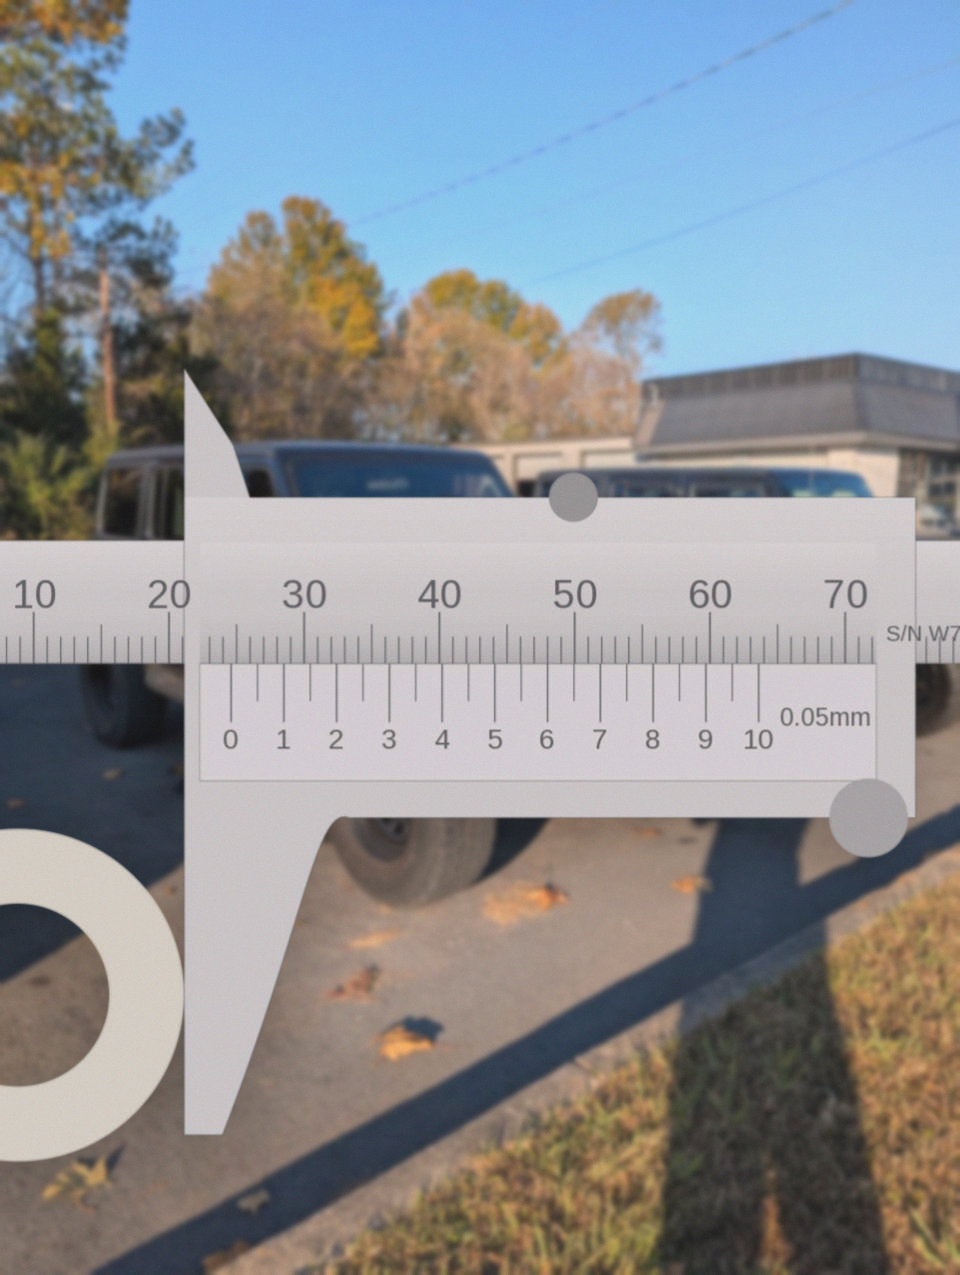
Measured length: 24.6,mm
